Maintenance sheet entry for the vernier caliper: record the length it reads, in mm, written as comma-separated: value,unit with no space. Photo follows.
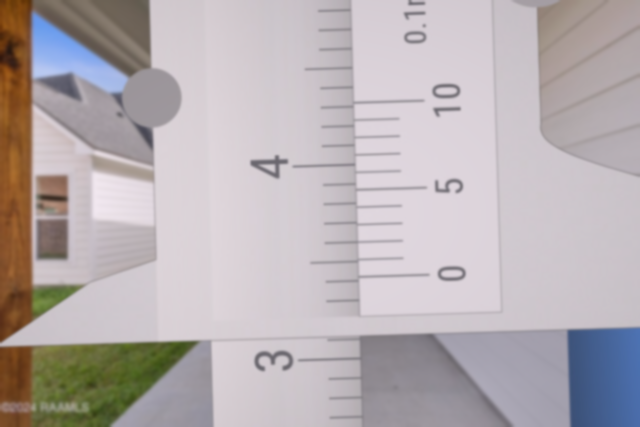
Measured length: 34.2,mm
